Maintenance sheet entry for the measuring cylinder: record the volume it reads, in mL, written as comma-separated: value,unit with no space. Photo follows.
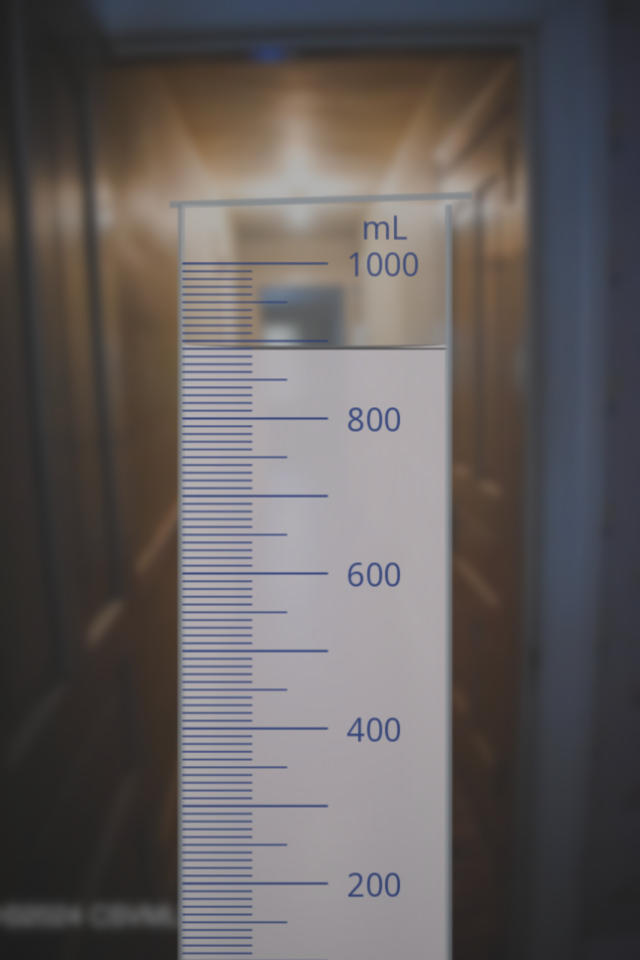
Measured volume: 890,mL
